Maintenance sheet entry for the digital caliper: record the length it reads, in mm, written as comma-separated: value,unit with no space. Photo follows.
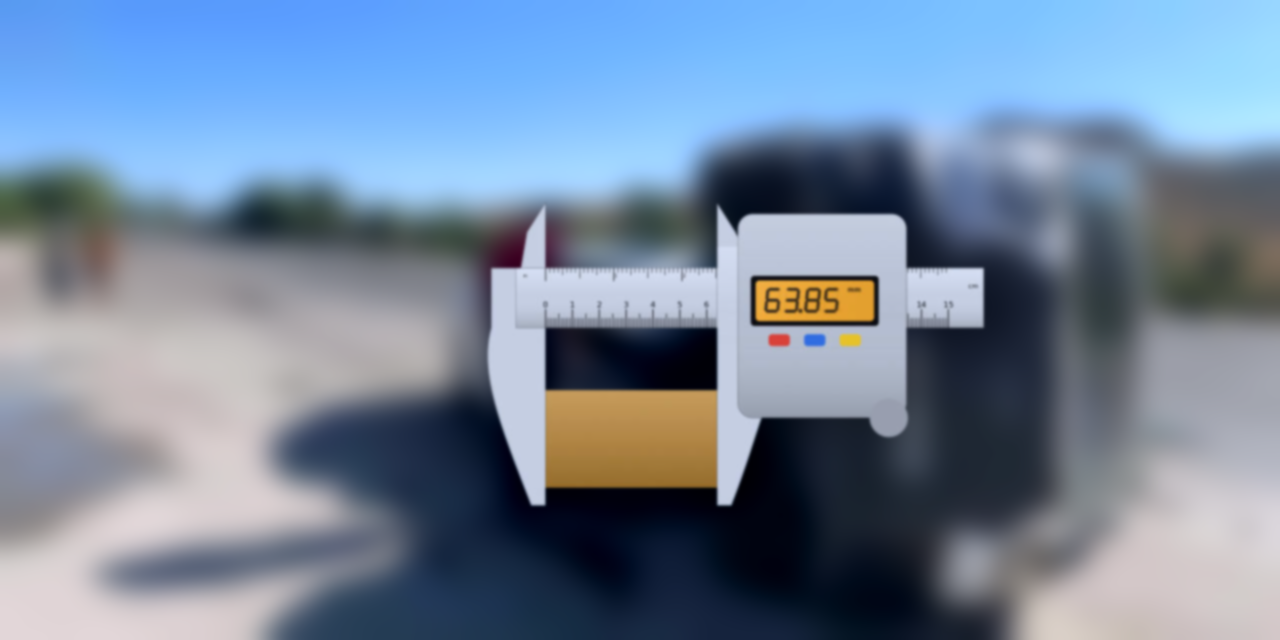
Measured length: 63.85,mm
